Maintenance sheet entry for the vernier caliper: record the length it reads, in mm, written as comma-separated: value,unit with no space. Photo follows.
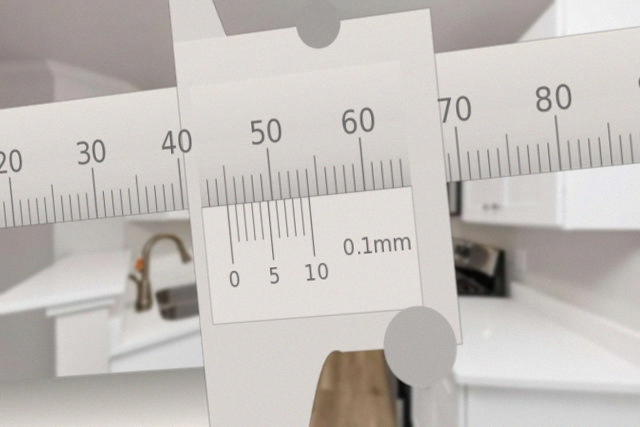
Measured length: 45.0,mm
